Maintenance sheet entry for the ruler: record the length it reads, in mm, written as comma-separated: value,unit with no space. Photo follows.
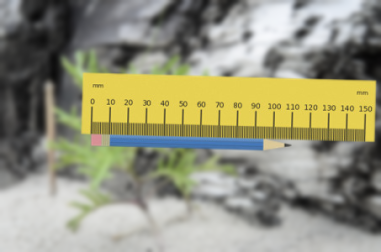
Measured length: 110,mm
